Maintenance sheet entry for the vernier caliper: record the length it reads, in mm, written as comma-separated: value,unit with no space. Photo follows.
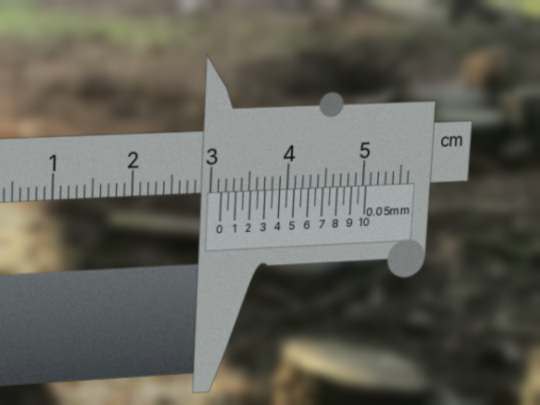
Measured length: 31.4,mm
